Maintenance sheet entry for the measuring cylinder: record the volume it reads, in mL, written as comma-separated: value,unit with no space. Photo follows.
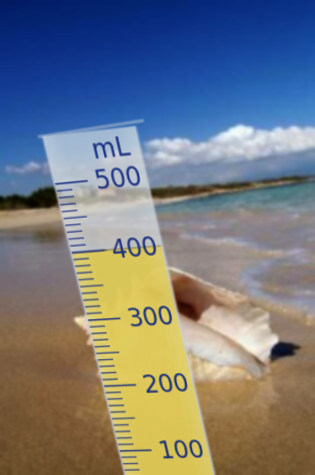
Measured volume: 400,mL
